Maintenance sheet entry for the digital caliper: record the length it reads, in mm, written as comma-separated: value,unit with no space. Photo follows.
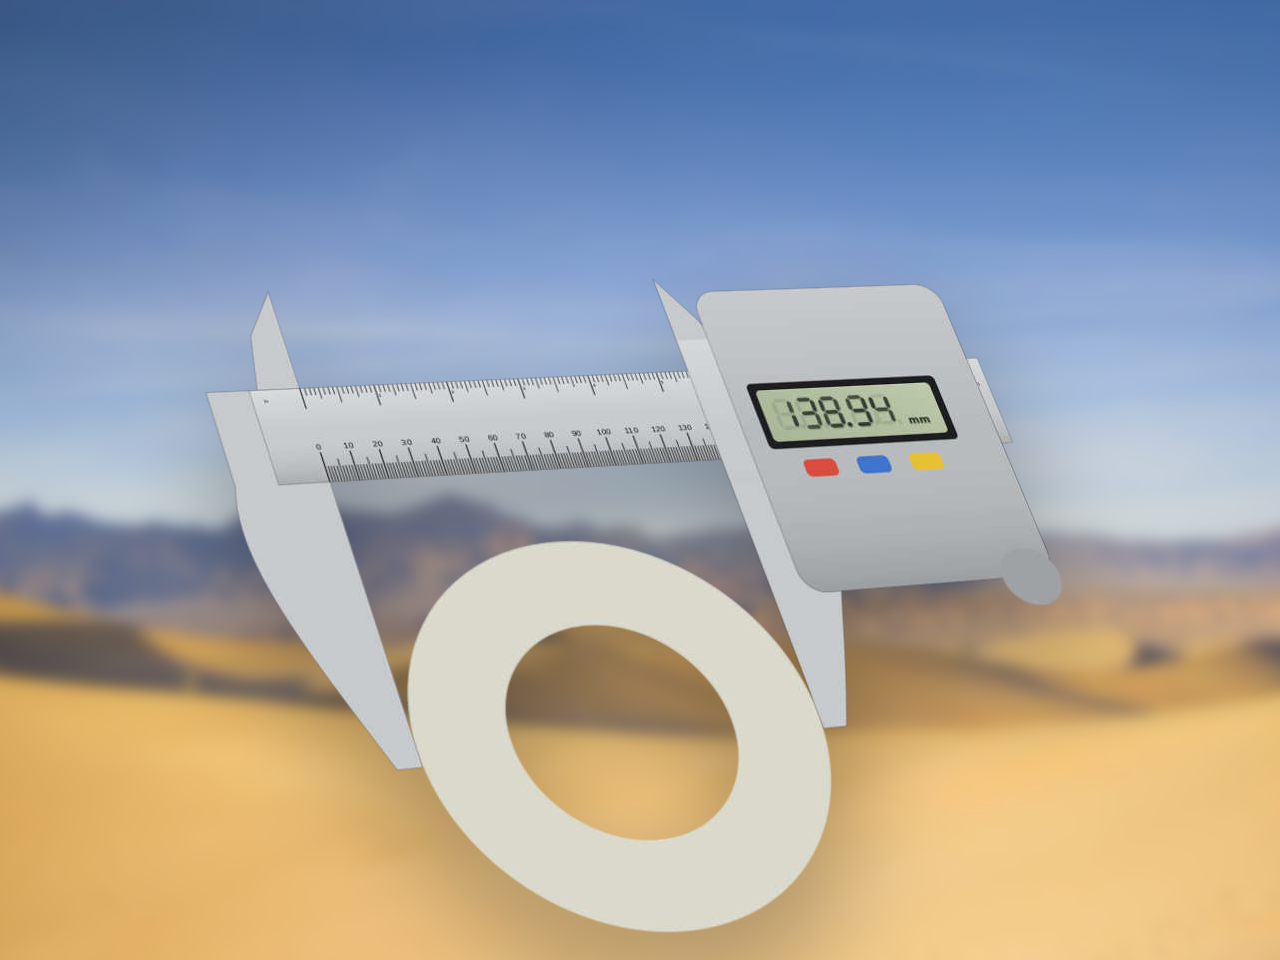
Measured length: 138.94,mm
